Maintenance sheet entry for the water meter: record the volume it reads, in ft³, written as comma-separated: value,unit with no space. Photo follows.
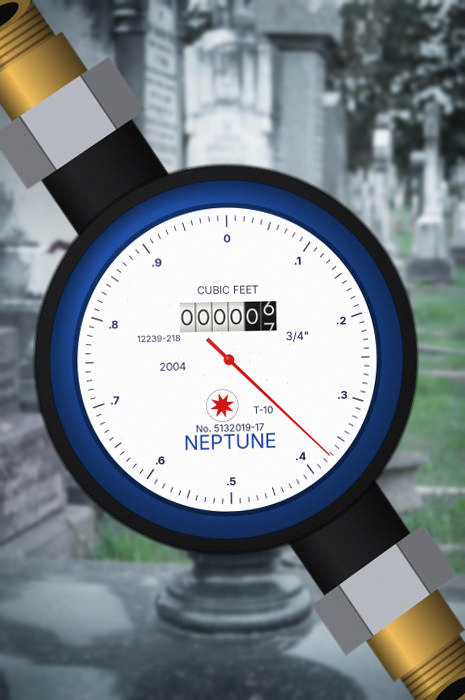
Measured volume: 6.37,ft³
